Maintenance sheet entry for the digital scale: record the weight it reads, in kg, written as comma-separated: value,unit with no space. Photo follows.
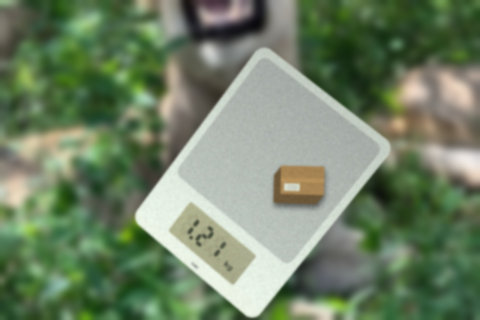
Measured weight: 1.21,kg
